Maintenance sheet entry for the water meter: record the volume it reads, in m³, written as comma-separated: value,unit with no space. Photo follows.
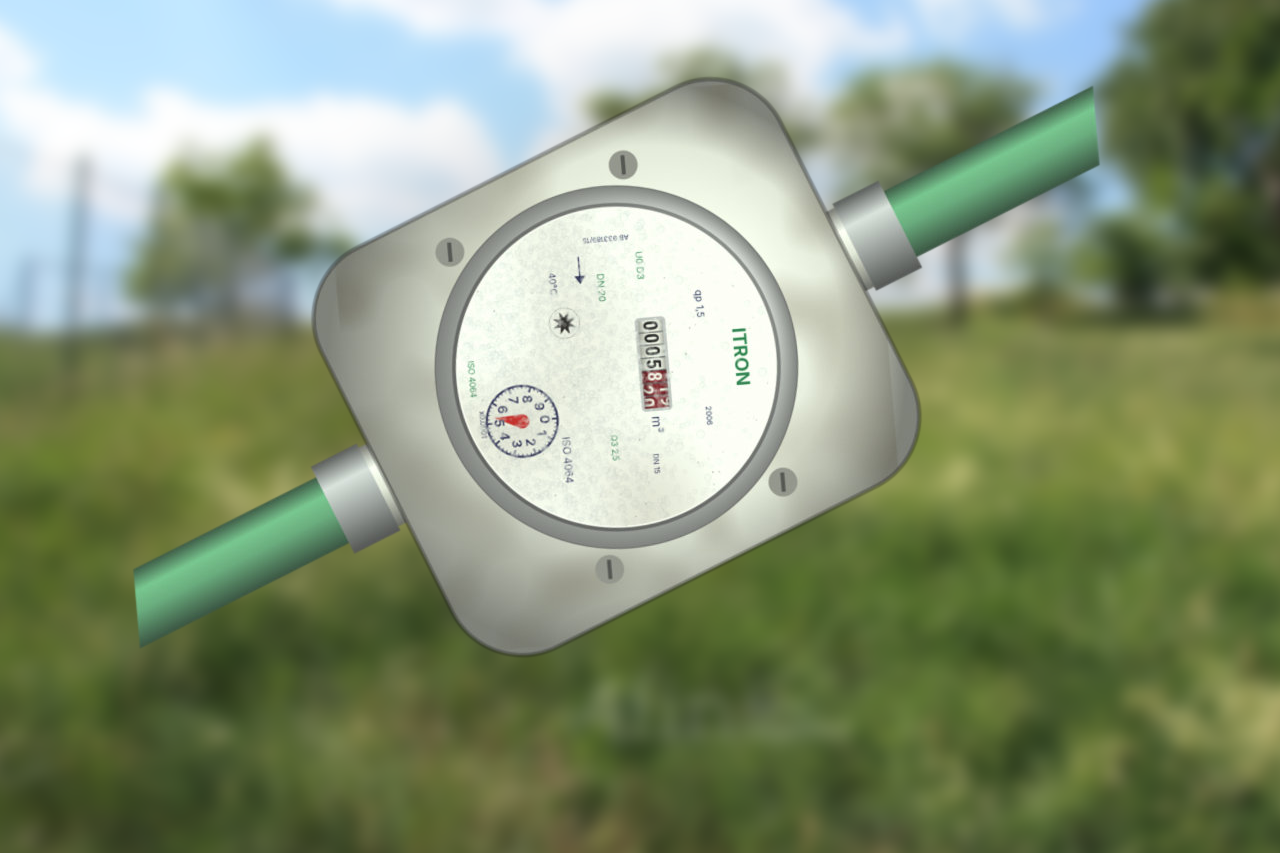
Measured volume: 5.8195,m³
